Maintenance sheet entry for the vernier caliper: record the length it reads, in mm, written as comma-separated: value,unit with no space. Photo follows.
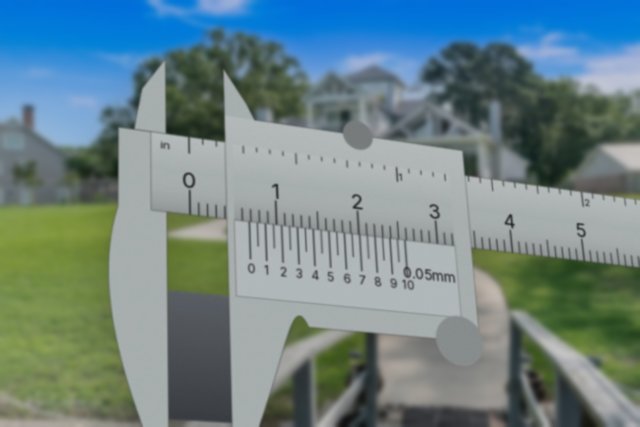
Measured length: 6.8,mm
